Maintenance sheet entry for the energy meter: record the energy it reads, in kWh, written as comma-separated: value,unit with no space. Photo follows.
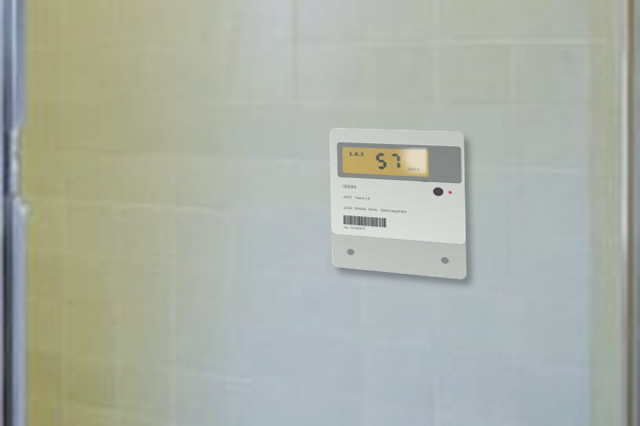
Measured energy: 57,kWh
